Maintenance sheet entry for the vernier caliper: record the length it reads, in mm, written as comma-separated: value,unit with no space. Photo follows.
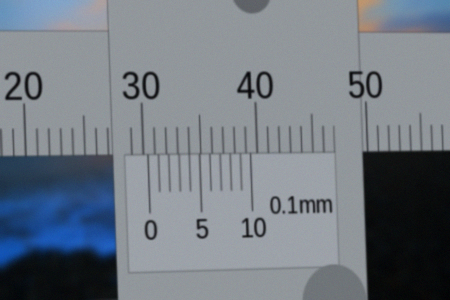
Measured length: 30.4,mm
